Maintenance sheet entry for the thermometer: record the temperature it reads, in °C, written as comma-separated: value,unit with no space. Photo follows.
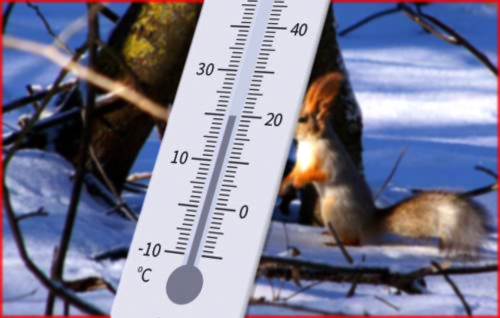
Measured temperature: 20,°C
